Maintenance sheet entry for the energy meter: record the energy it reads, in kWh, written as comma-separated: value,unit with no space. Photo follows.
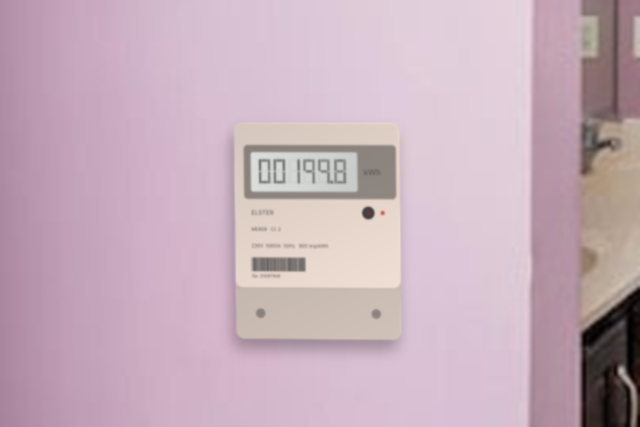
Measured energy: 199.8,kWh
